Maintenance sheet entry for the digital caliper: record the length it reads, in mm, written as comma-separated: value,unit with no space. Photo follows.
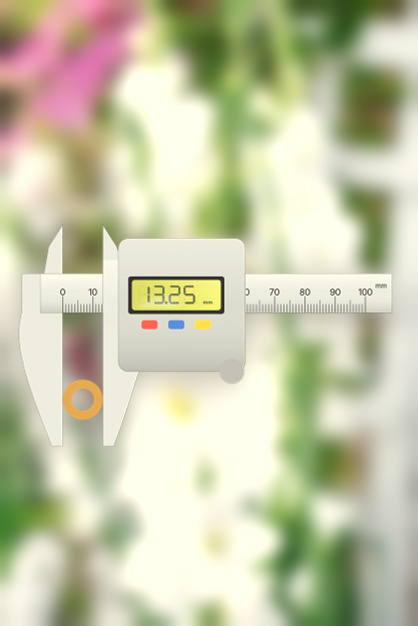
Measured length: 13.25,mm
